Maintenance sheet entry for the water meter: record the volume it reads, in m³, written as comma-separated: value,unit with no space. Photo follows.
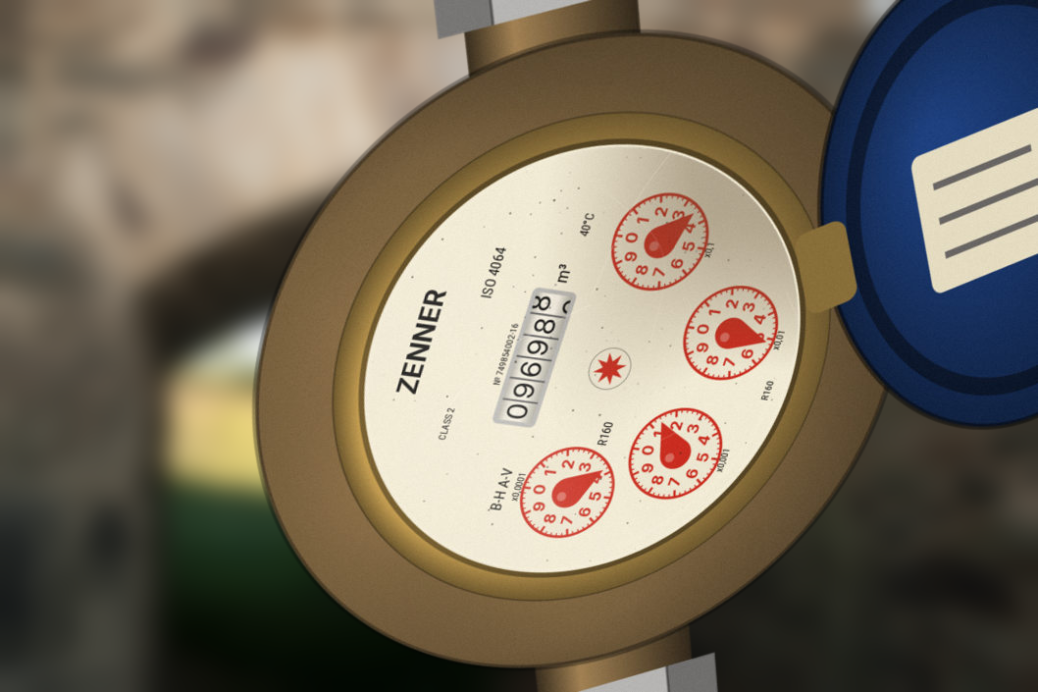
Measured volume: 96988.3513,m³
